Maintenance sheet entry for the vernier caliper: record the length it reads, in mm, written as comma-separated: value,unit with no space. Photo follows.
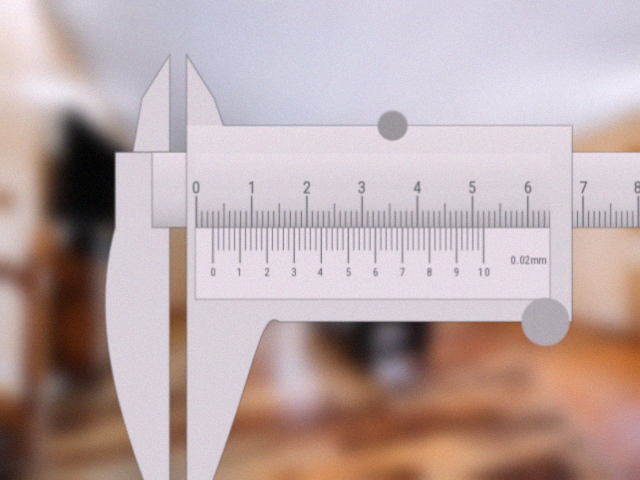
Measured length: 3.0,mm
